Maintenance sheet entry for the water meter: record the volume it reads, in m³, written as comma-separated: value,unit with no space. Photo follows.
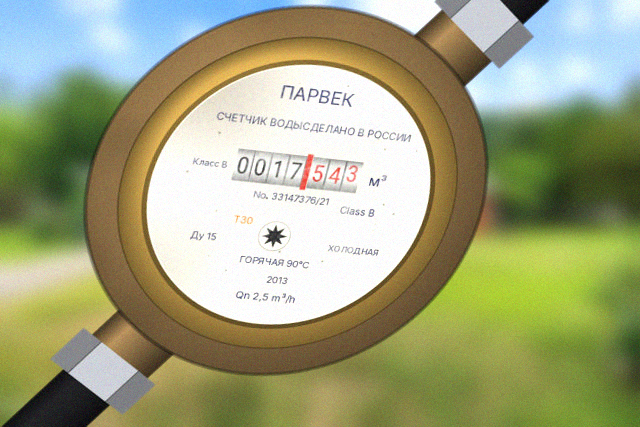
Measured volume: 17.543,m³
